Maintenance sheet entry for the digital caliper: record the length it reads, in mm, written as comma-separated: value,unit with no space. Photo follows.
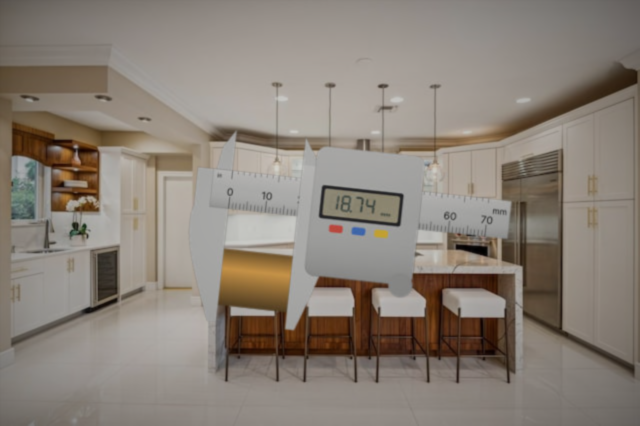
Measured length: 18.74,mm
